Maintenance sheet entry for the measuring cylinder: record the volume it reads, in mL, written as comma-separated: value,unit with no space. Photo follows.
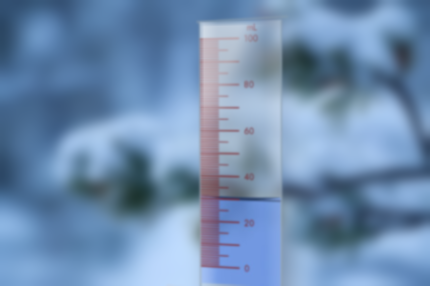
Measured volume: 30,mL
